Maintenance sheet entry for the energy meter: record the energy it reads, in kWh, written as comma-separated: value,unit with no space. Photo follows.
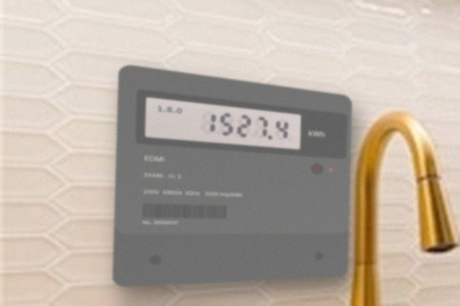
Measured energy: 1527.4,kWh
